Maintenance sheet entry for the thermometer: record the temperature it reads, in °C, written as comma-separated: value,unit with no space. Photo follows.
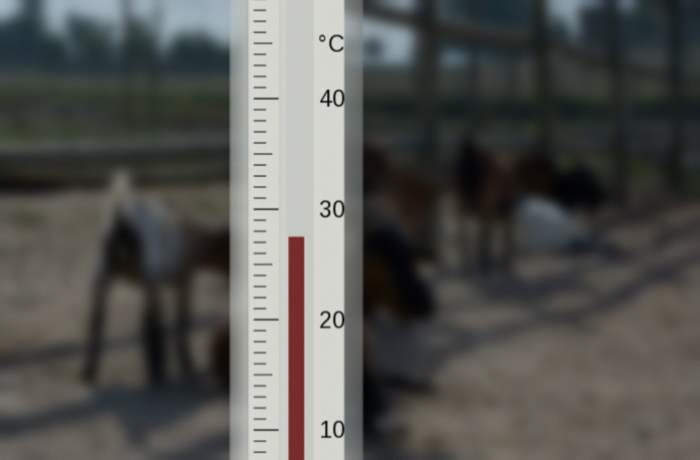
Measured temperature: 27.5,°C
